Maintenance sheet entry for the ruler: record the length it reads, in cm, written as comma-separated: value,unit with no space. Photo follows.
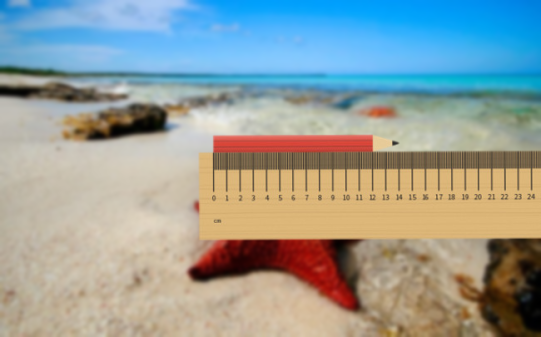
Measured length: 14,cm
